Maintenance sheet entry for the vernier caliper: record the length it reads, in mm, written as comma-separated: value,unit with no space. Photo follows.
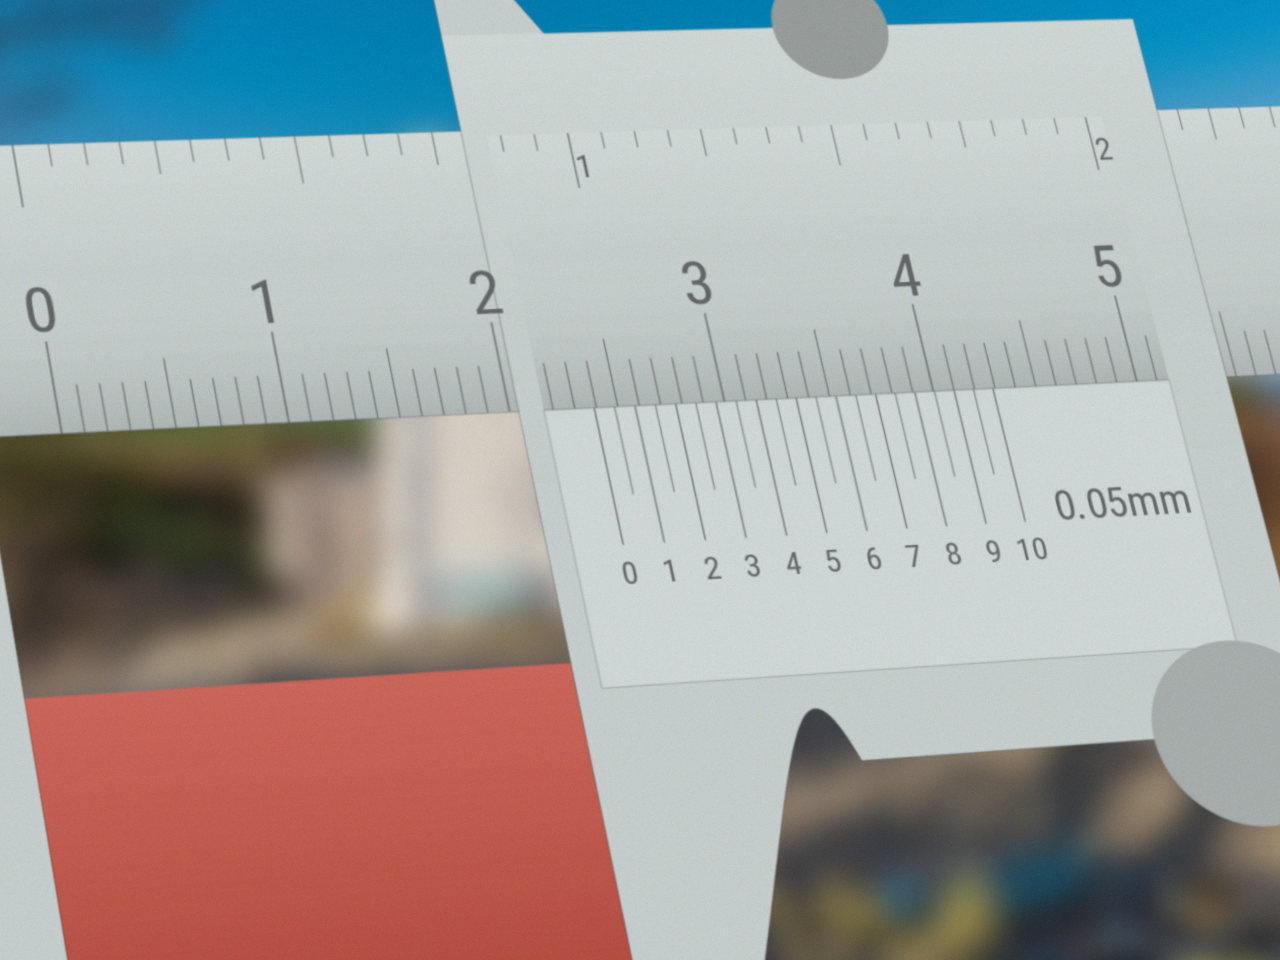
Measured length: 23.9,mm
